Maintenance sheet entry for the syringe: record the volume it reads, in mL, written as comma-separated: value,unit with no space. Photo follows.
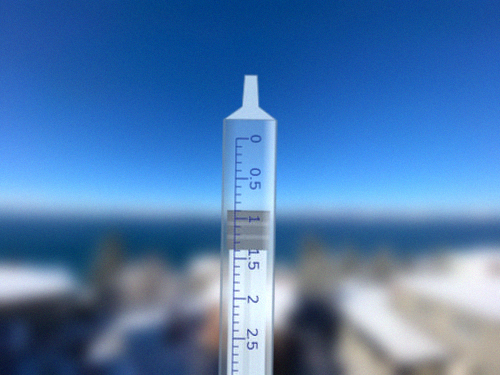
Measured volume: 0.9,mL
